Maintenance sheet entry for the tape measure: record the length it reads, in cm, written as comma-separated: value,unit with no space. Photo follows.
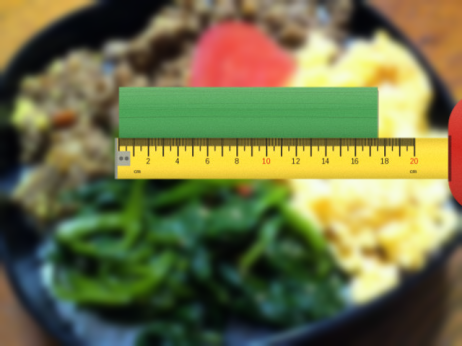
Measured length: 17.5,cm
